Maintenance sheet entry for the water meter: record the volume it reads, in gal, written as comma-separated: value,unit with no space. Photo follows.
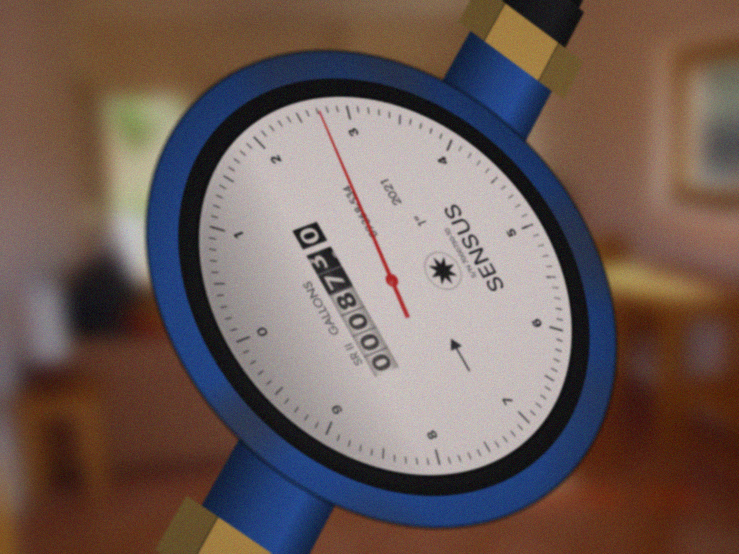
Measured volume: 8732.7,gal
